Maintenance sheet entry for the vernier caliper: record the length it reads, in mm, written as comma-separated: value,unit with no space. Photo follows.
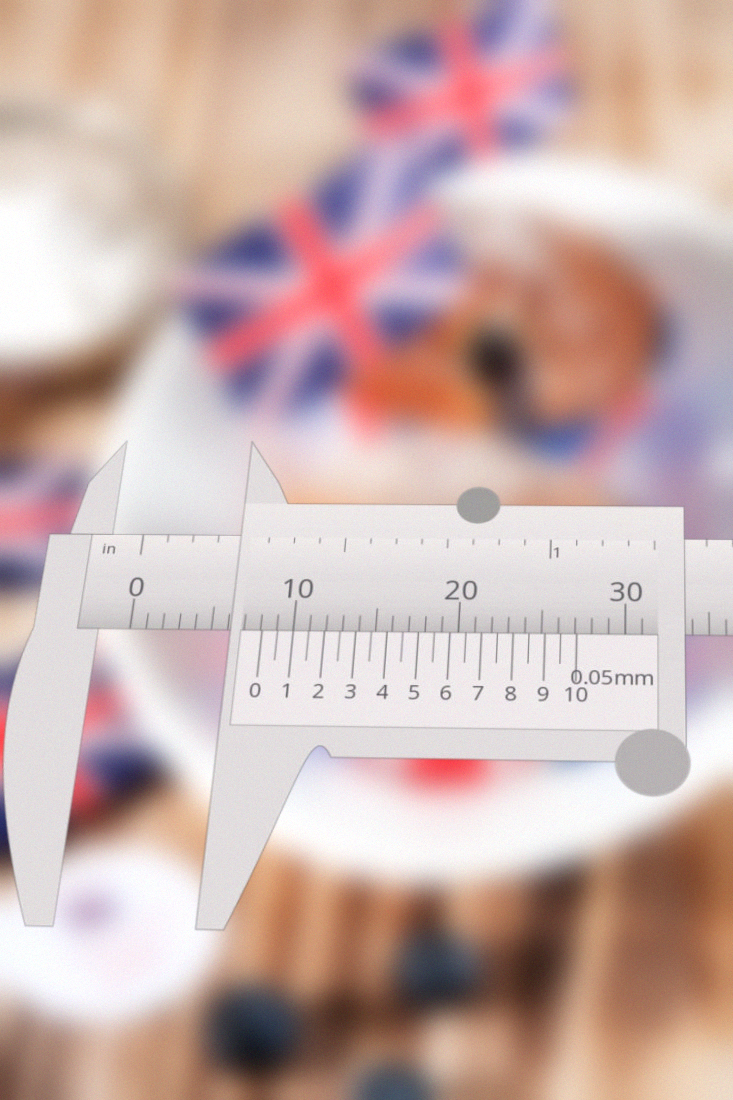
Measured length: 8.1,mm
